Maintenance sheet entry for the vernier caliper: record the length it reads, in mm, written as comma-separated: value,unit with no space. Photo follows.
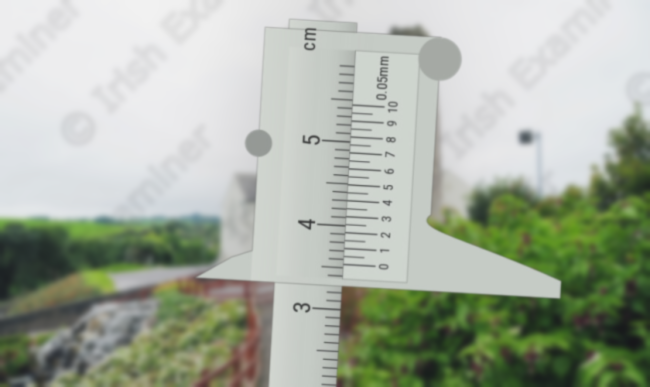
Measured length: 35.4,mm
